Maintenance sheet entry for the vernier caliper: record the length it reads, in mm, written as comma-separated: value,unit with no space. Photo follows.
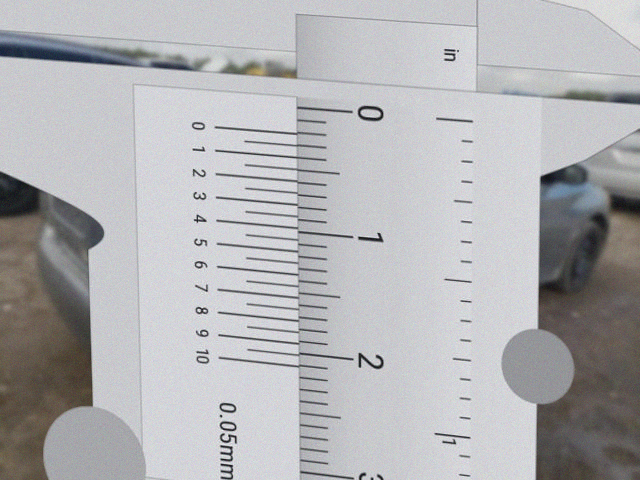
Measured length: 2.1,mm
